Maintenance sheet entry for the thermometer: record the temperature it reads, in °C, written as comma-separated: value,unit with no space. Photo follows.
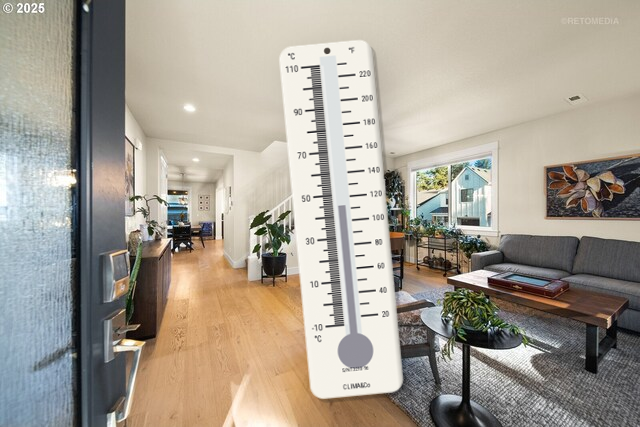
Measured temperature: 45,°C
